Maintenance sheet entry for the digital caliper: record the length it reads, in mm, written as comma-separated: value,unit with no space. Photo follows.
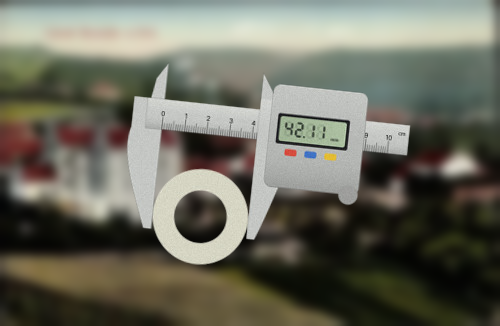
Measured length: 42.11,mm
